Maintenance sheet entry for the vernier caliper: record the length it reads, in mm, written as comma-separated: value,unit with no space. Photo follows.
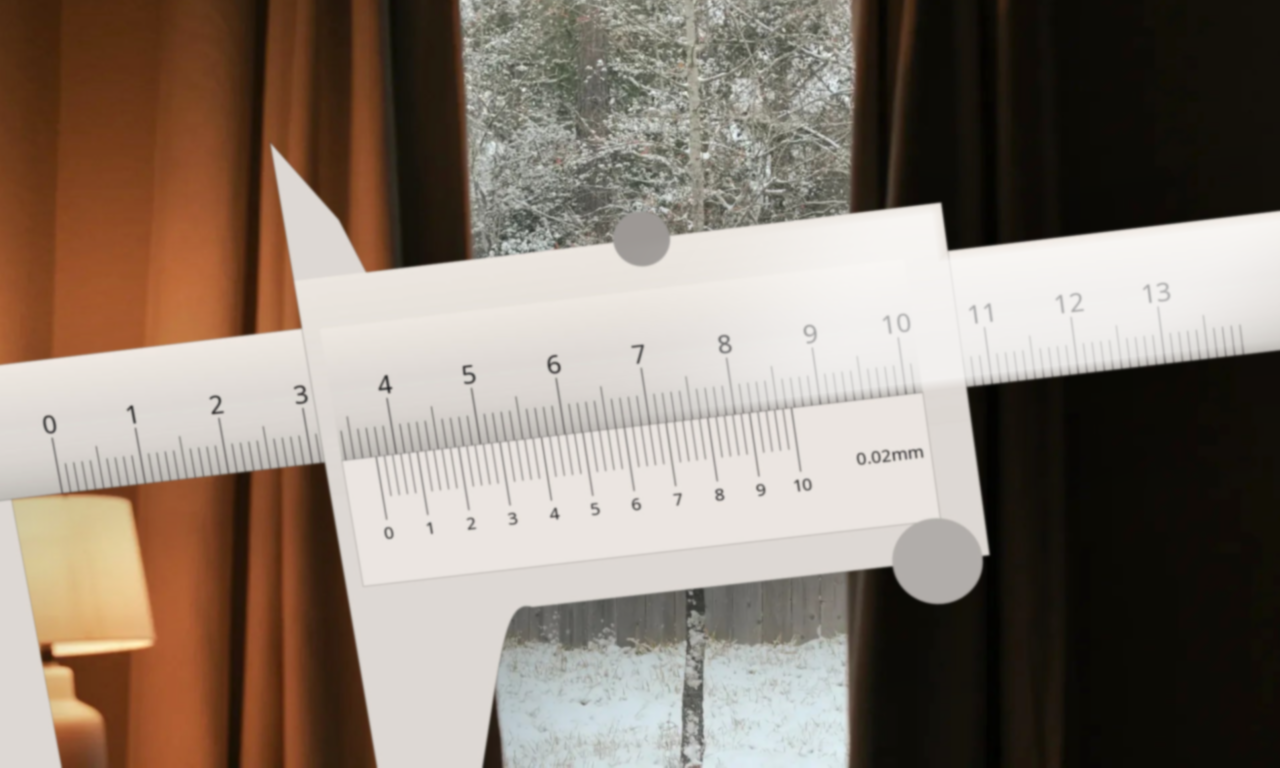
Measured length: 37.6,mm
